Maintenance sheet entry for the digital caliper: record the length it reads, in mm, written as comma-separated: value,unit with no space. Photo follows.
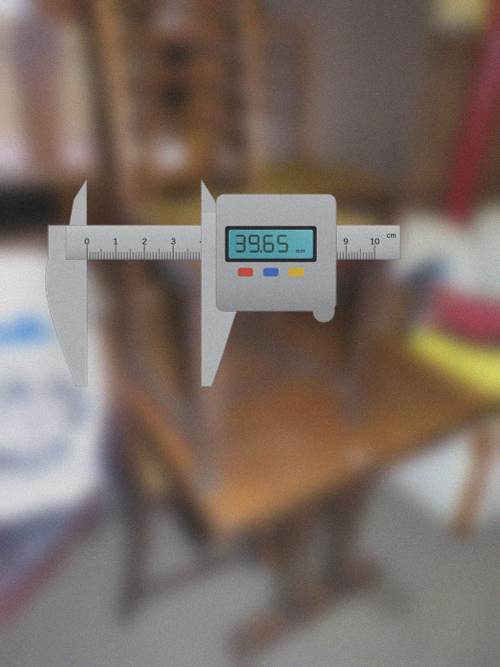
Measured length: 39.65,mm
